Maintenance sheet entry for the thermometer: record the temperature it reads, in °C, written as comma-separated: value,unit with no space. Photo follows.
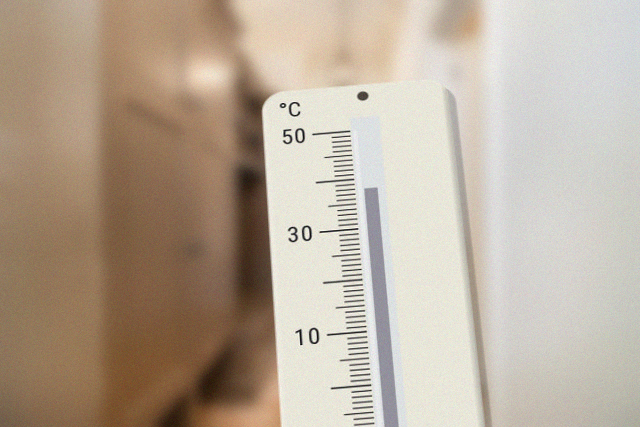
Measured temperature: 38,°C
